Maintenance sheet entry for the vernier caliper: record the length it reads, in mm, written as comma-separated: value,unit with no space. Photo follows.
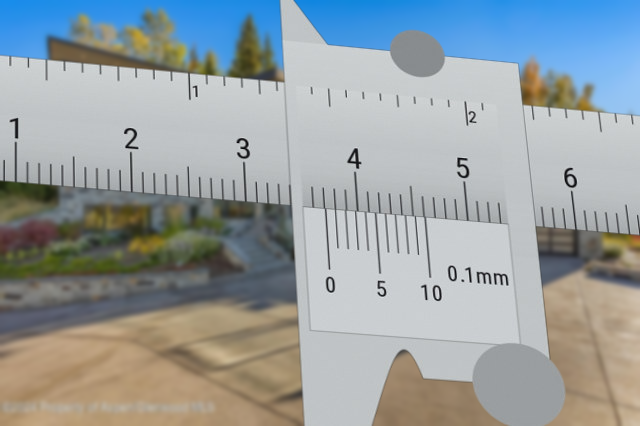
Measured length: 37.1,mm
